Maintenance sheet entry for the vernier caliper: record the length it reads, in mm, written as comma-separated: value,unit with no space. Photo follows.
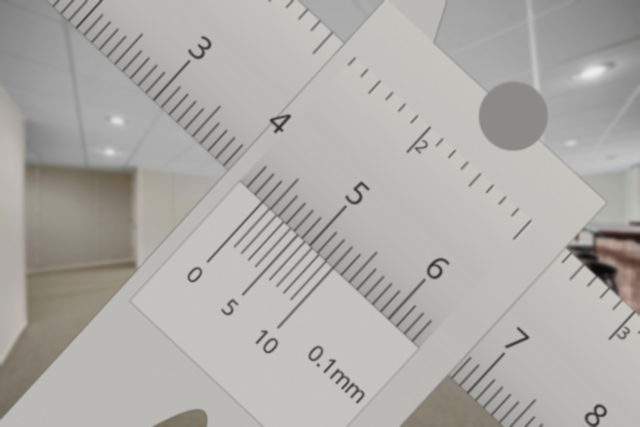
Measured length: 44.0,mm
